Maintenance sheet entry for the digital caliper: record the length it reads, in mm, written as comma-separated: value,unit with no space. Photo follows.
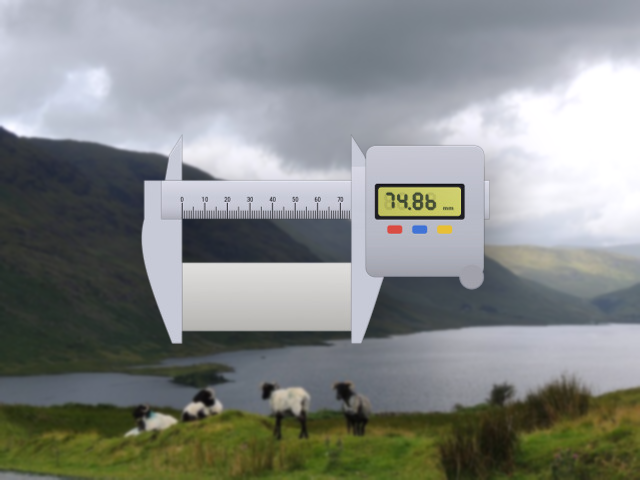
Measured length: 74.86,mm
